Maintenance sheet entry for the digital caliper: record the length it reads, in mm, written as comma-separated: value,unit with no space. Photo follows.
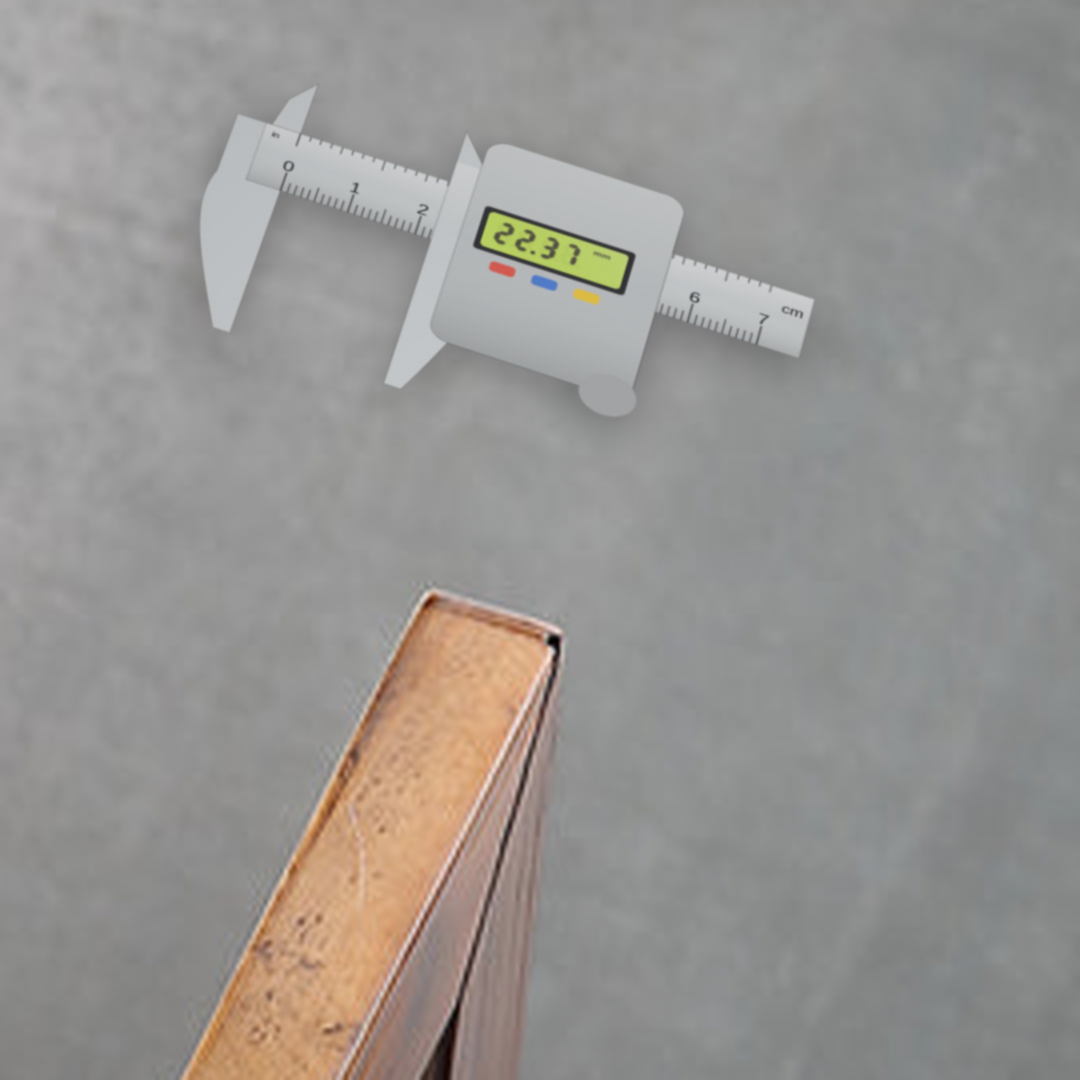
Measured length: 22.37,mm
